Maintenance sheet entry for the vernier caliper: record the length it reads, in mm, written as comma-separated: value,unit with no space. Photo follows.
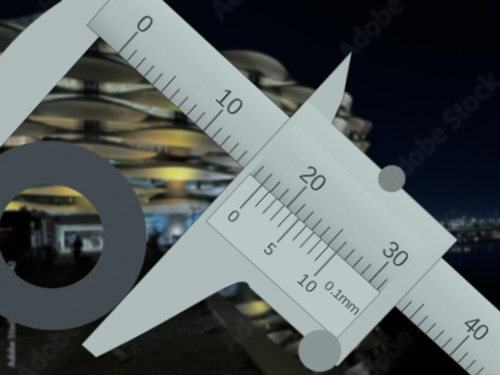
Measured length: 17.0,mm
